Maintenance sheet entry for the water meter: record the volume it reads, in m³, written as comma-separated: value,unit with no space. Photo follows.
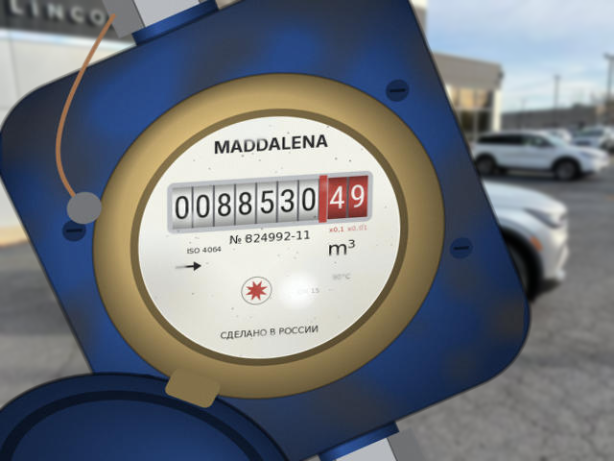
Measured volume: 88530.49,m³
